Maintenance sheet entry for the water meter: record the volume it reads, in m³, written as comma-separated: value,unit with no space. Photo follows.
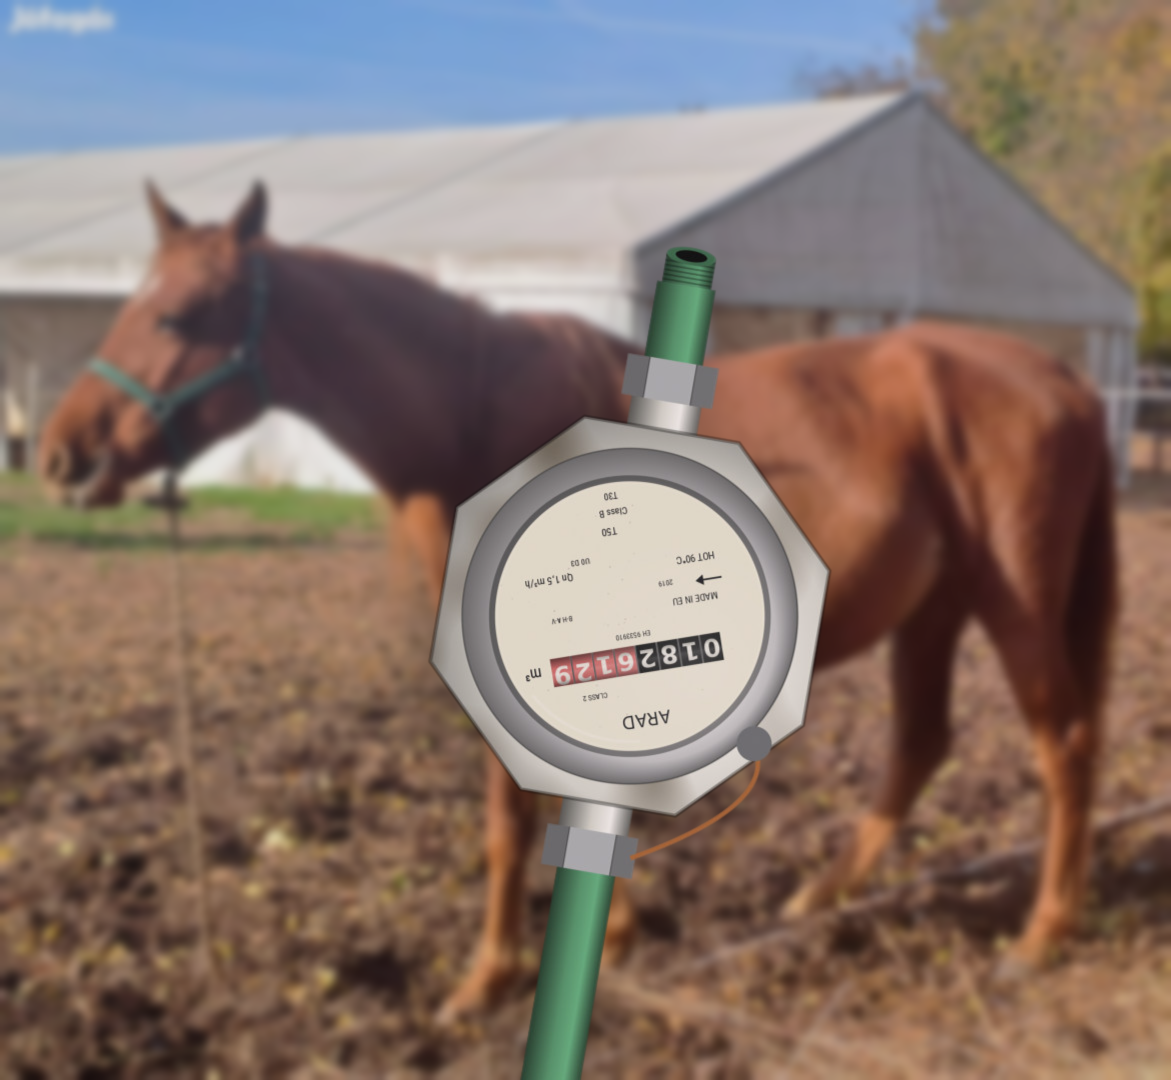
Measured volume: 182.6129,m³
